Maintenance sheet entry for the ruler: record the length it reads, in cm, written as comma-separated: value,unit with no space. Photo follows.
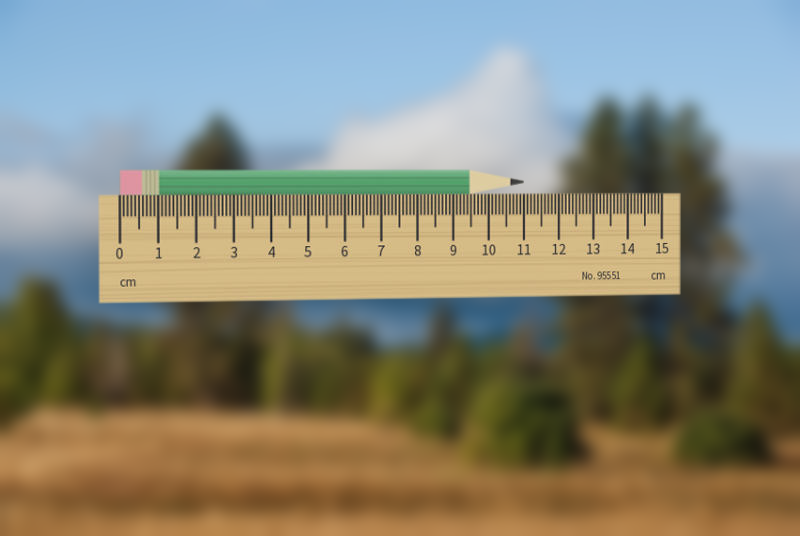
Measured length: 11,cm
